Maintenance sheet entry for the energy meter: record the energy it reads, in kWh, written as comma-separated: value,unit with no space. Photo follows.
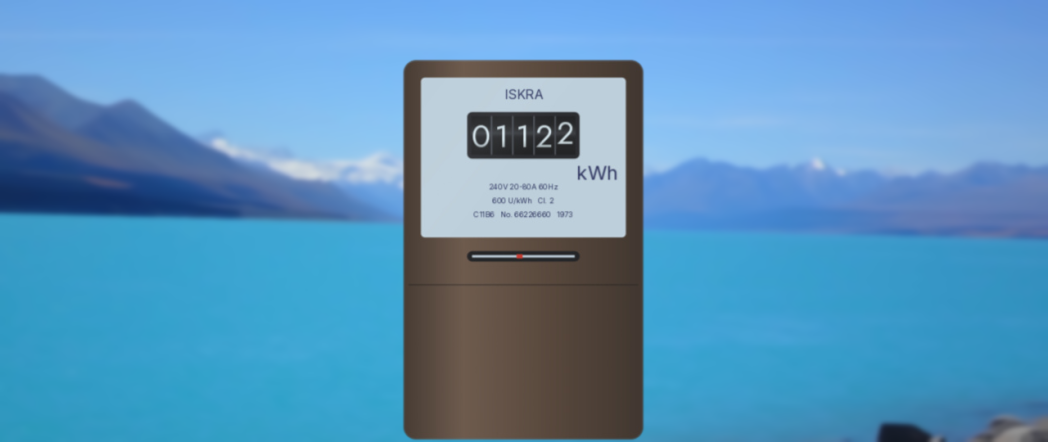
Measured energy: 1122,kWh
